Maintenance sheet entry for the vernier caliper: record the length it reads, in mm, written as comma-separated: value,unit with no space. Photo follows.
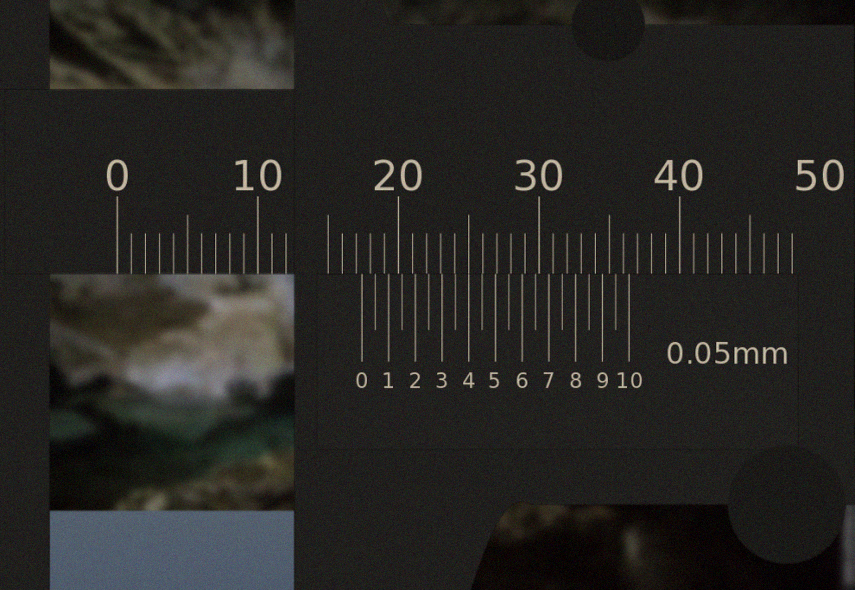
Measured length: 17.4,mm
